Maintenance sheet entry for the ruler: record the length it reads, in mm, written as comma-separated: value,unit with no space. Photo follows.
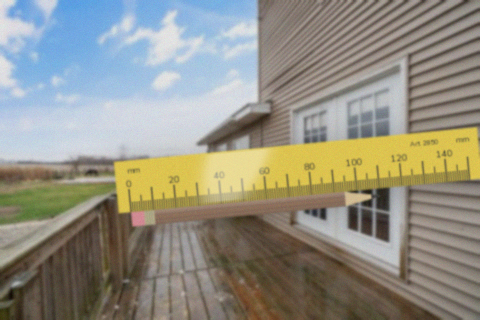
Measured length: 110,mm
